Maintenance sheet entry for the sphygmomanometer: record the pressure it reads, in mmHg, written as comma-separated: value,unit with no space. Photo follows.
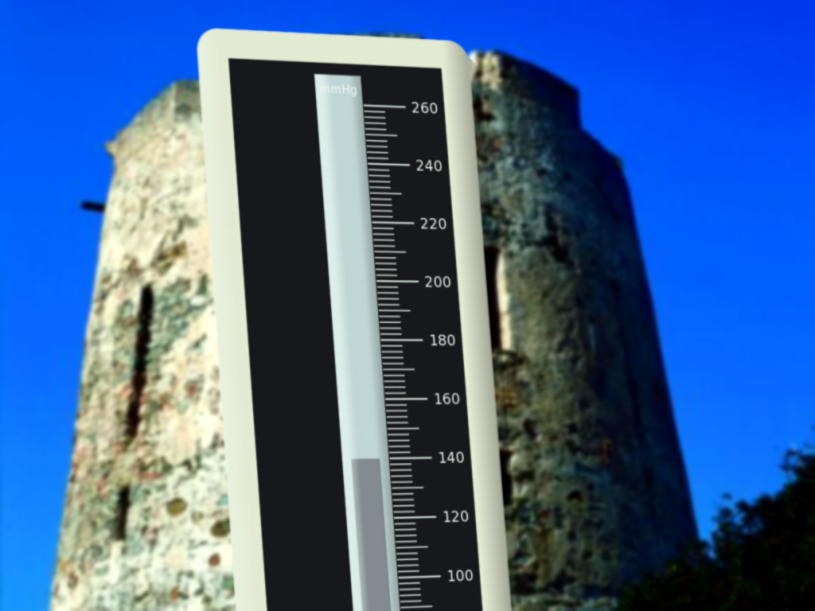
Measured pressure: 140,mmHg
